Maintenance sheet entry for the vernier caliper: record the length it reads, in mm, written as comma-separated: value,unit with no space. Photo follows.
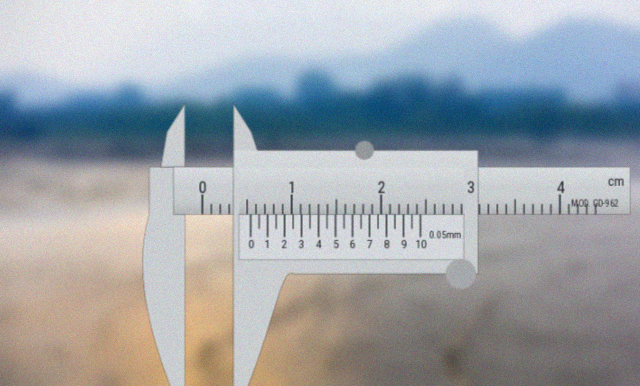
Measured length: 5.4,mm
